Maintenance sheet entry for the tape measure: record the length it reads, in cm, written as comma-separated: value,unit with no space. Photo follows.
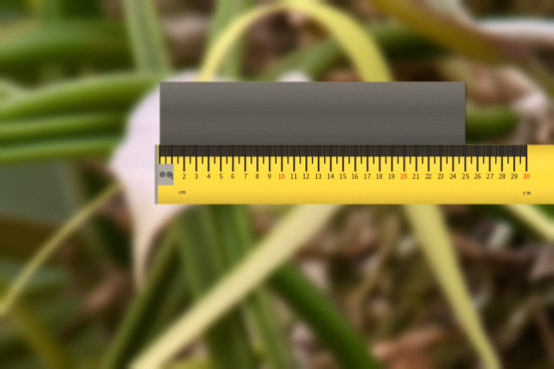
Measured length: 25,cm
